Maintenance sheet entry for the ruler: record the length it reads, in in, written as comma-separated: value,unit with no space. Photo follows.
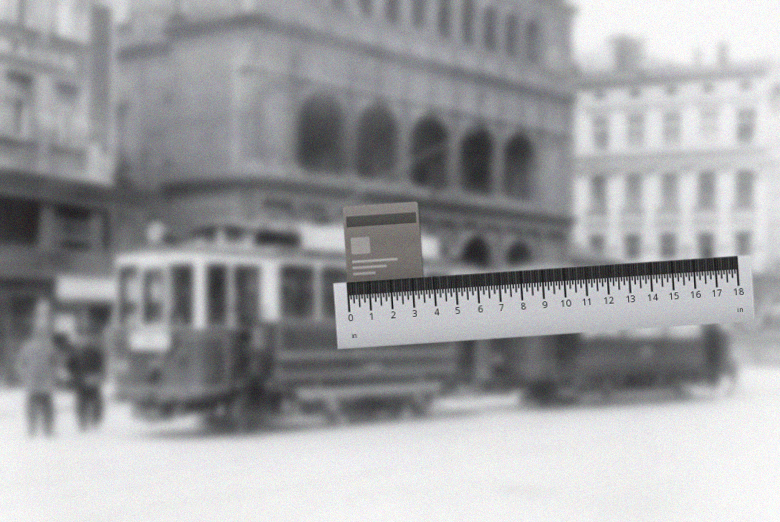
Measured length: 3.5,in
